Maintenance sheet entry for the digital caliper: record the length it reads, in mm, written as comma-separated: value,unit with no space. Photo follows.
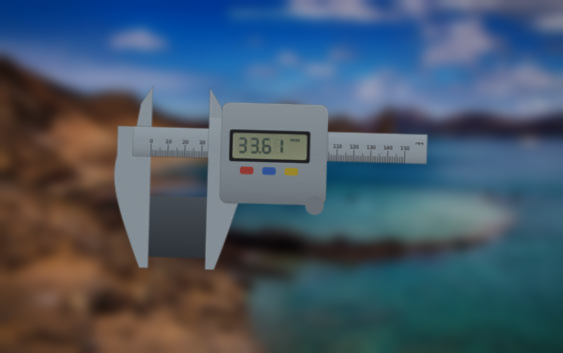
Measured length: 33.61,mm
